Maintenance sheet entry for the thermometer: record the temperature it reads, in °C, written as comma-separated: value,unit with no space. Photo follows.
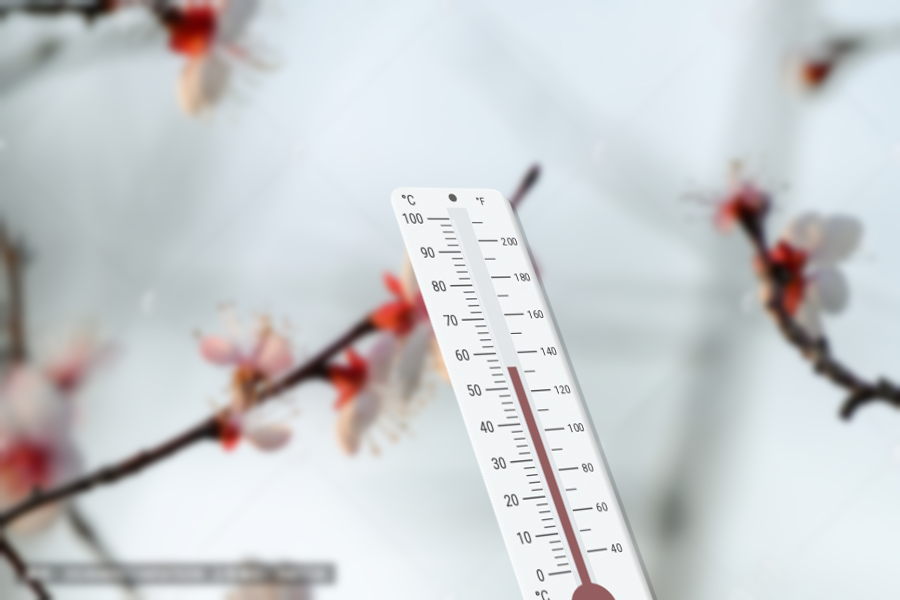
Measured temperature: 56,°C
